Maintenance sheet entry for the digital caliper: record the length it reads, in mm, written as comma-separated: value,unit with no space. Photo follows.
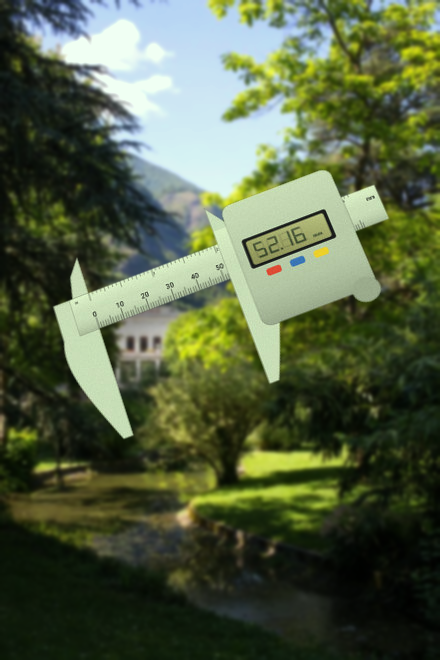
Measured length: 52.16,mm
